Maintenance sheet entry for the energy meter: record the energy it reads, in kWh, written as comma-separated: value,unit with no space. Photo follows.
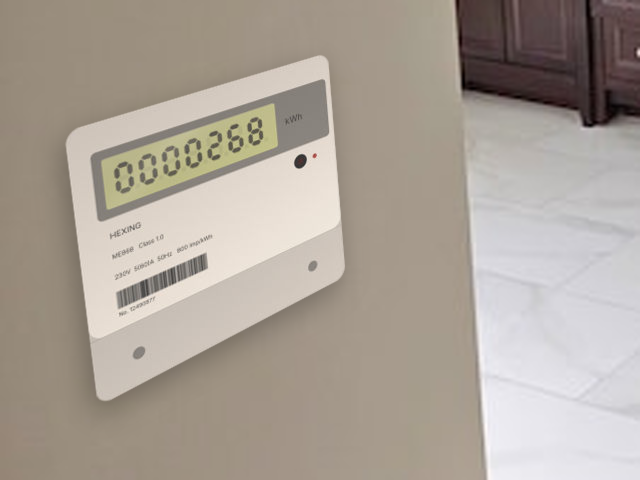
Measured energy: 268,kWh
